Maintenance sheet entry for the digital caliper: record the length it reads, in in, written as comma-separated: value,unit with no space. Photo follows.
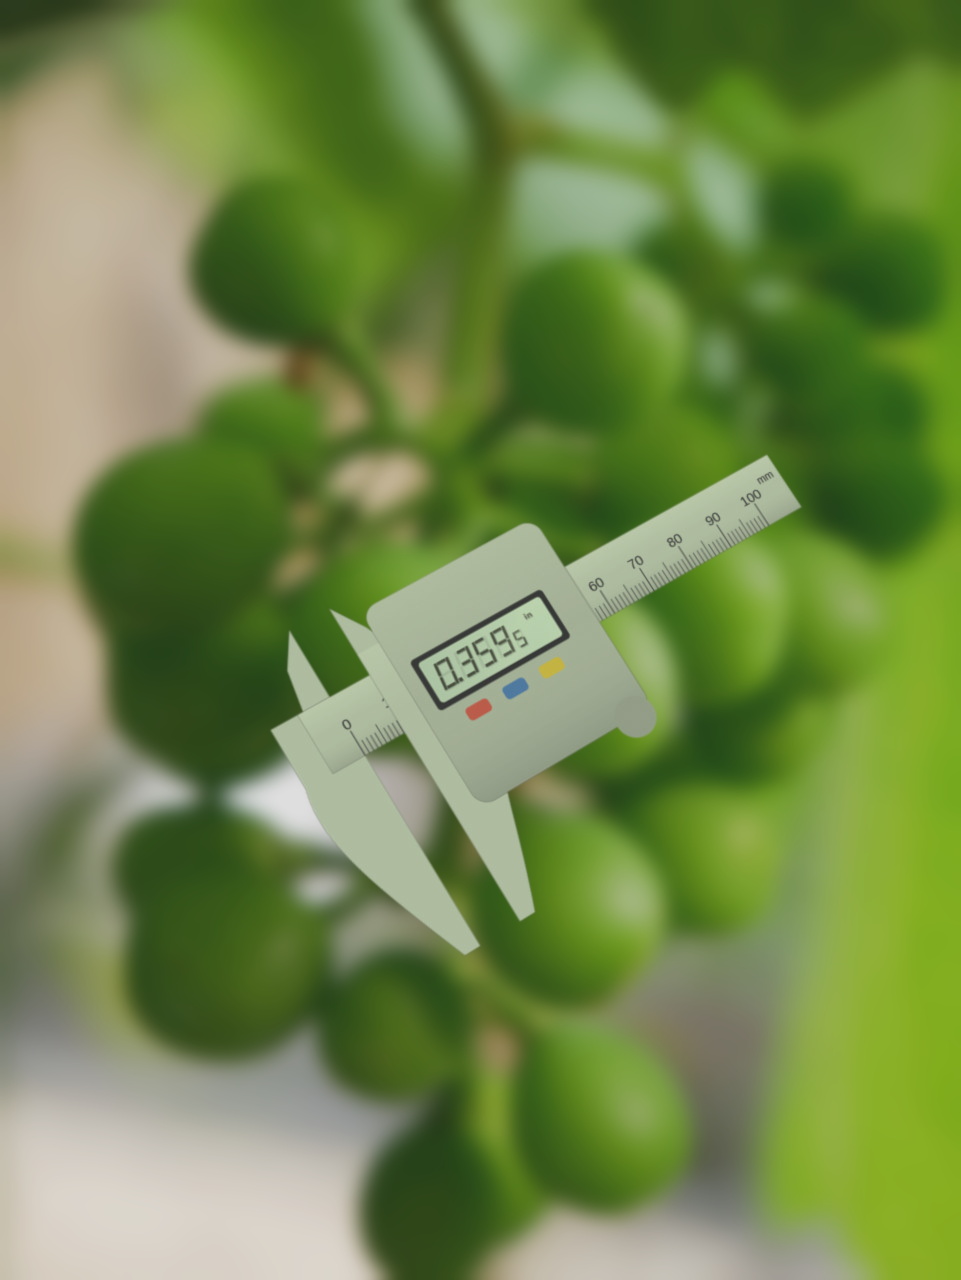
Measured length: 0.3595,in
